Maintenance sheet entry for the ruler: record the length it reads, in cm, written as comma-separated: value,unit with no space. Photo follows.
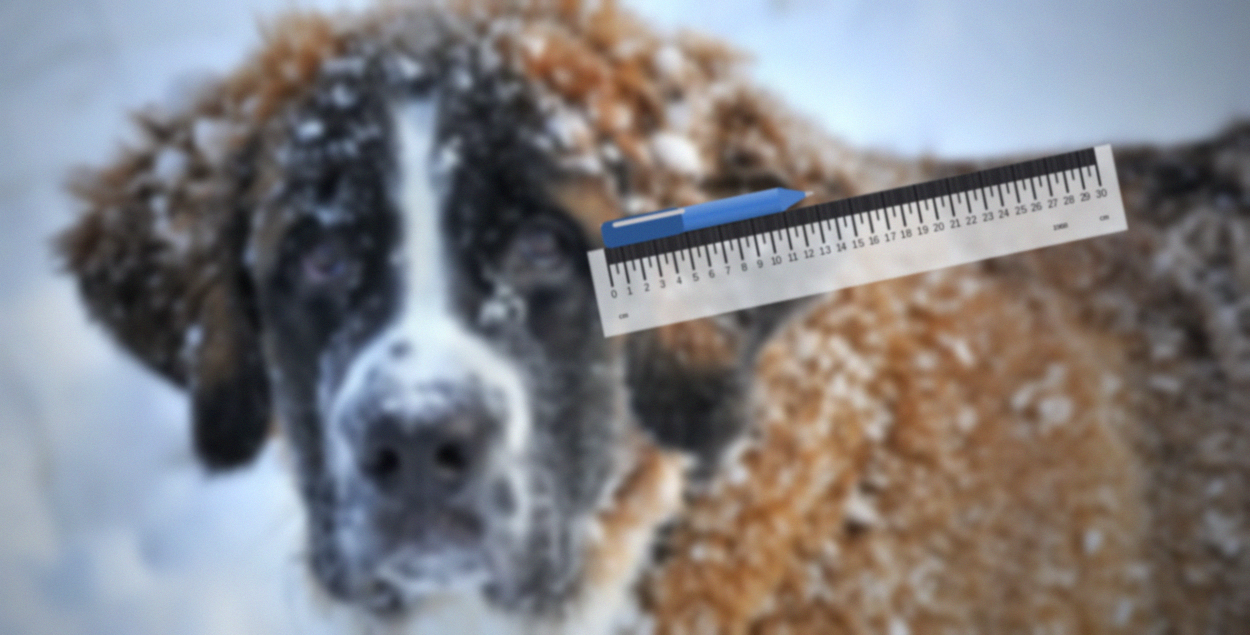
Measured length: 13,cm
